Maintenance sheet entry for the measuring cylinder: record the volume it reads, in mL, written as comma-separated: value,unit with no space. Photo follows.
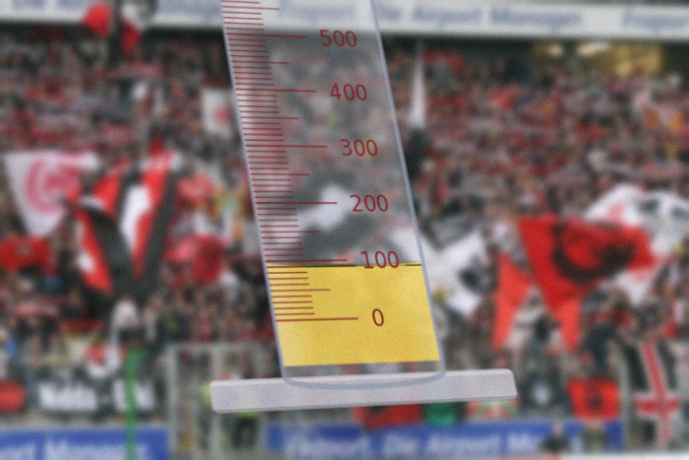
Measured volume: 90,mL
